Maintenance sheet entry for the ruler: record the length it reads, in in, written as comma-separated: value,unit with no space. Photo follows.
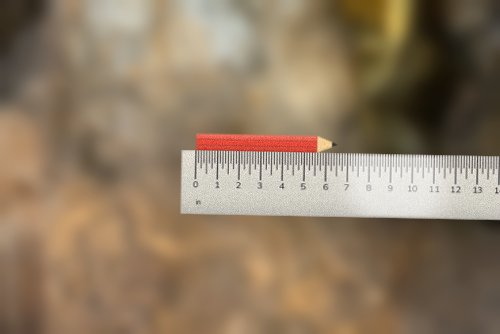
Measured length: 6.5,in
